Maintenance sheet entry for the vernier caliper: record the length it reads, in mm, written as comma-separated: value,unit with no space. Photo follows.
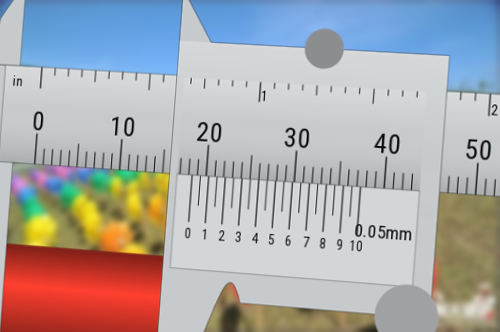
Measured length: 18.4,mm
